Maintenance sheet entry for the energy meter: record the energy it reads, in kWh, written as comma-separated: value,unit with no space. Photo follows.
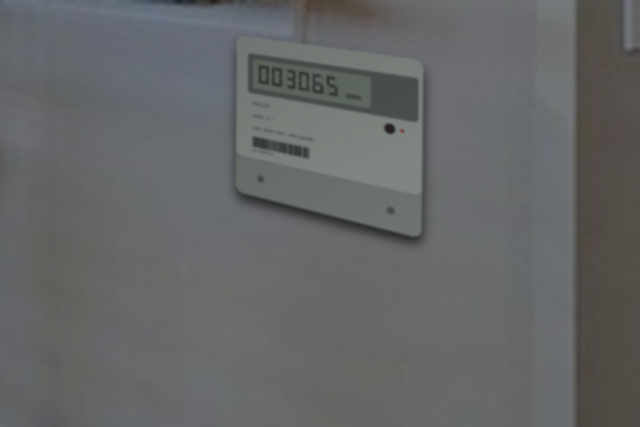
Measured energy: 3065,kWh
